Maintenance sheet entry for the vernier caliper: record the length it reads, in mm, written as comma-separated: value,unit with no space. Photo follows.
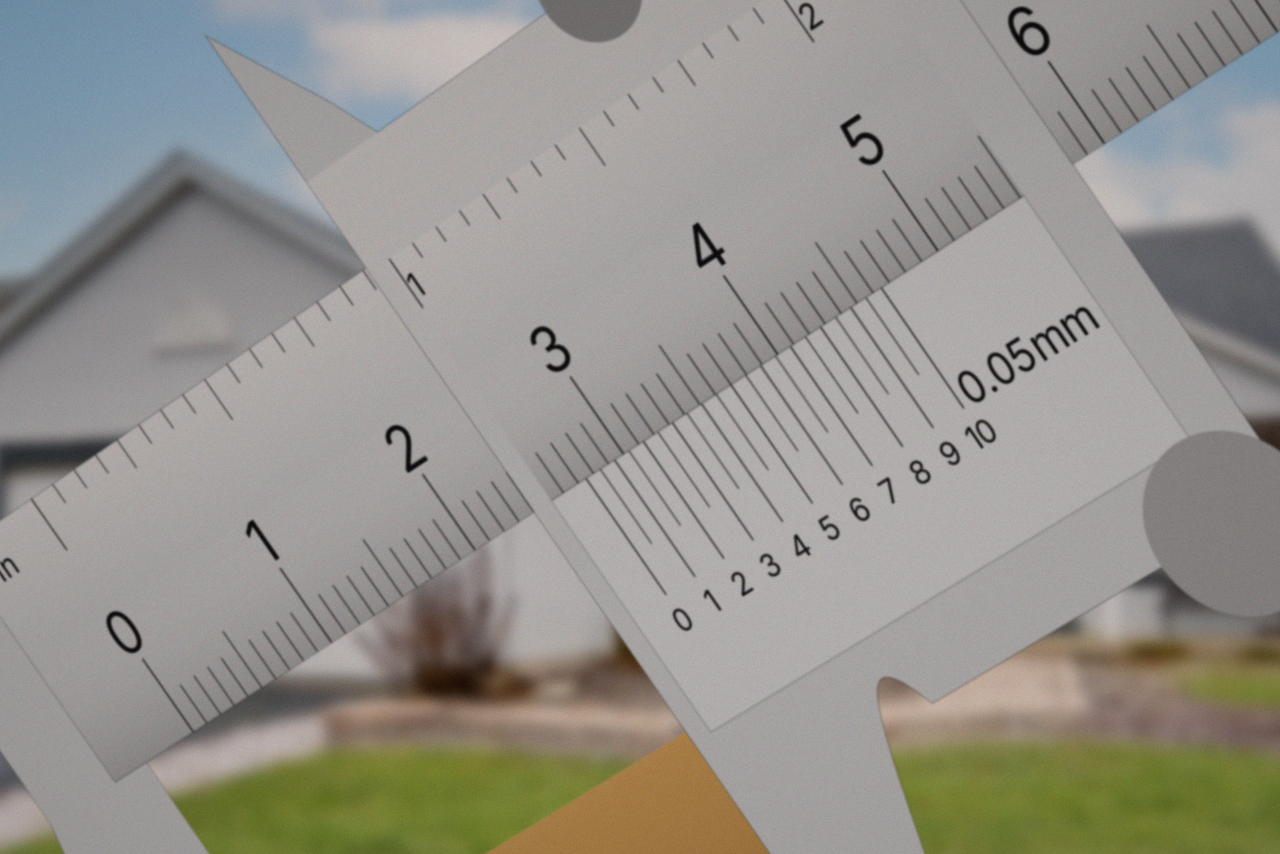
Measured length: 27.5,mm
